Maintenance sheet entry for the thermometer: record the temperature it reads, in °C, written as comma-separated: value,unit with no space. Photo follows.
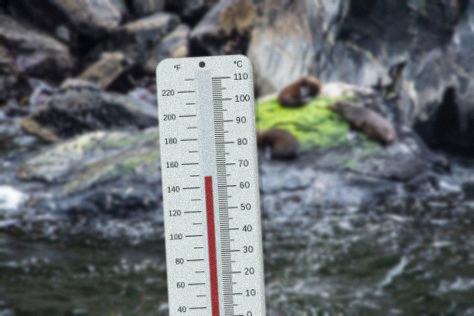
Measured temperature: 65,°C
